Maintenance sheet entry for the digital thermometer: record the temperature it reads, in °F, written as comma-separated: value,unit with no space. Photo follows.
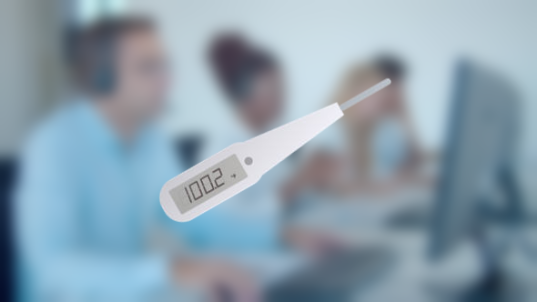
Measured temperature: 100.2,°F
